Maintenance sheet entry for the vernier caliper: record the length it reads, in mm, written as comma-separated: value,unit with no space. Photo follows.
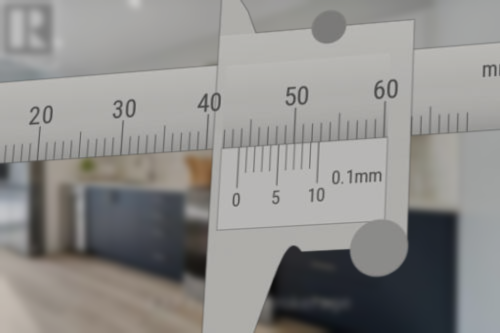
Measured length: 43.8,mm
